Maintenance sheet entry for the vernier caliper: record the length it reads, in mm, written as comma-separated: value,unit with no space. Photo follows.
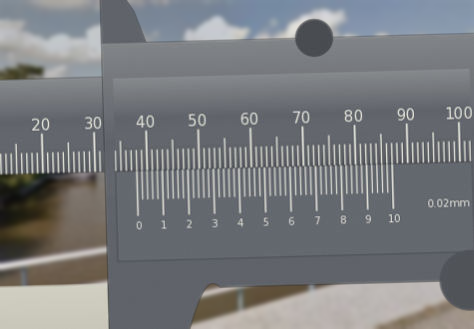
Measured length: 38.0,mm
